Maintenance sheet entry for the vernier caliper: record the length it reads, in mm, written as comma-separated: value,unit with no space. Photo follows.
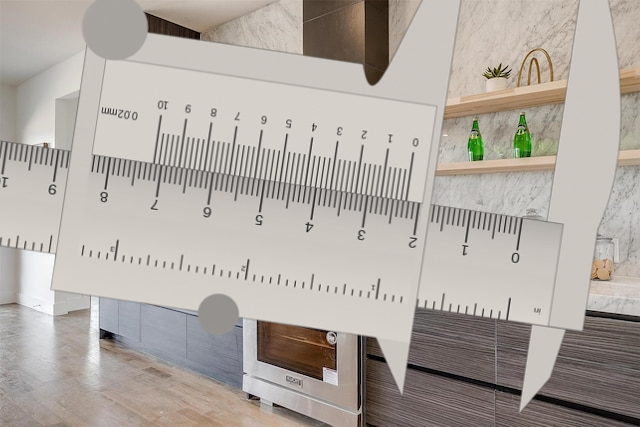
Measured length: 22.5,mm
